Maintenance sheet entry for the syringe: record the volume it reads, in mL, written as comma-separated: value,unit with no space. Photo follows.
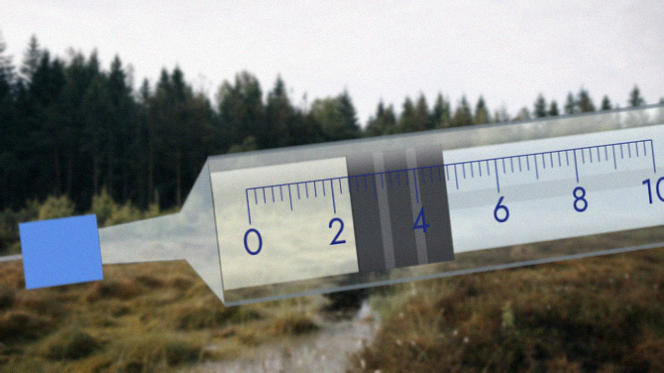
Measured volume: 2.4,mL
